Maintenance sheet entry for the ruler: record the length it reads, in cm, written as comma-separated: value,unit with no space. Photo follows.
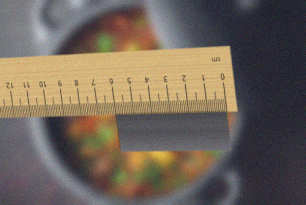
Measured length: 6,cm
